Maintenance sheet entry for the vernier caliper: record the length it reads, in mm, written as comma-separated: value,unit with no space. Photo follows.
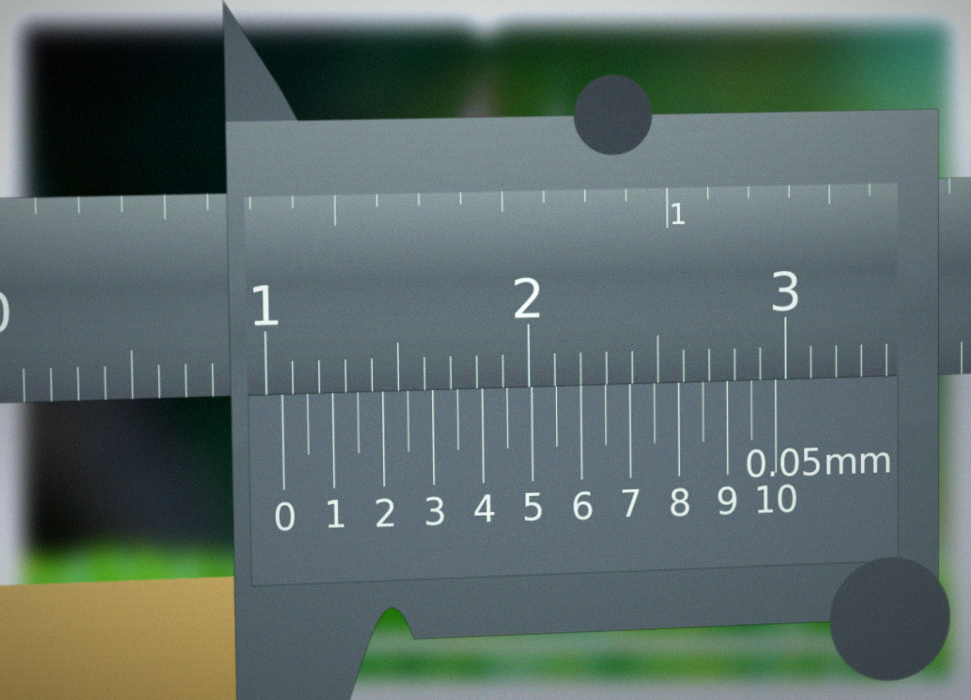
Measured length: 10.6,mm
